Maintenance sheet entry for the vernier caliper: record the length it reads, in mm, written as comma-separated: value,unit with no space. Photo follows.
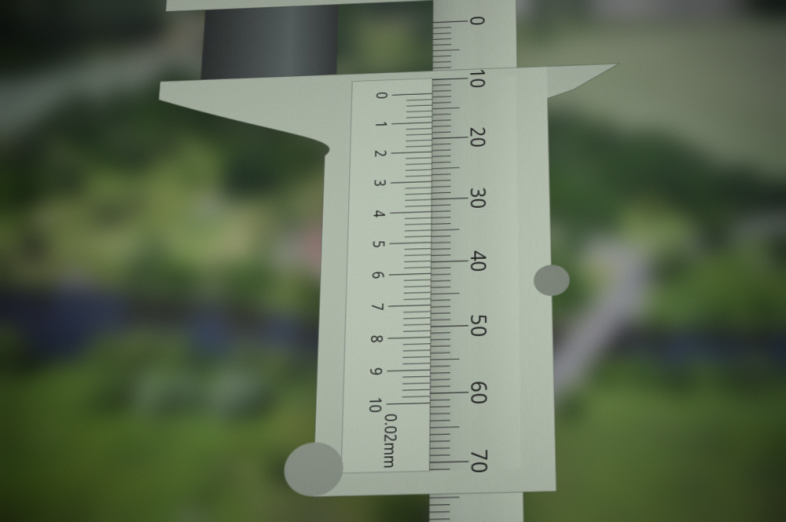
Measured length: 12.4,mm
